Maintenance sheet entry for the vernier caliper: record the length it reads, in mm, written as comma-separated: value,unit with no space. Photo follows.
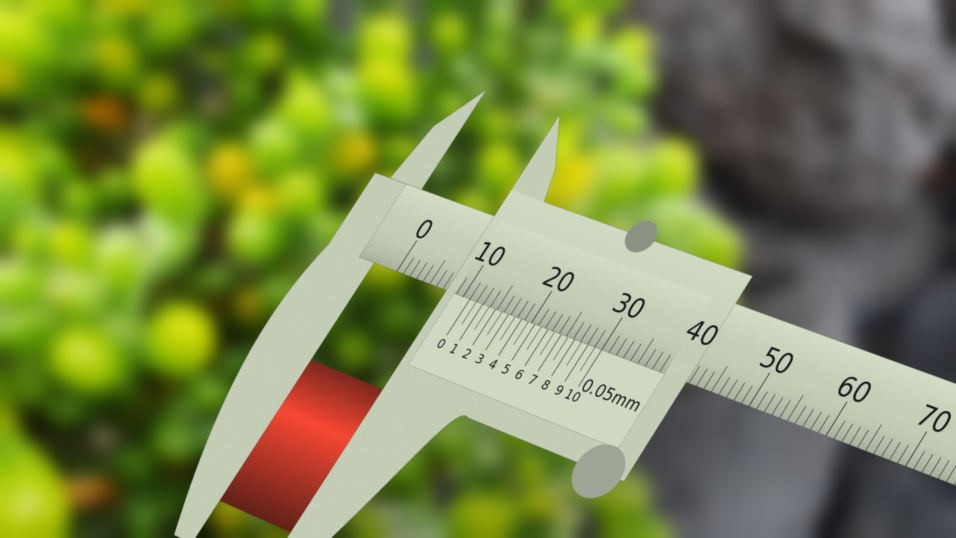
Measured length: 11.0,mm
